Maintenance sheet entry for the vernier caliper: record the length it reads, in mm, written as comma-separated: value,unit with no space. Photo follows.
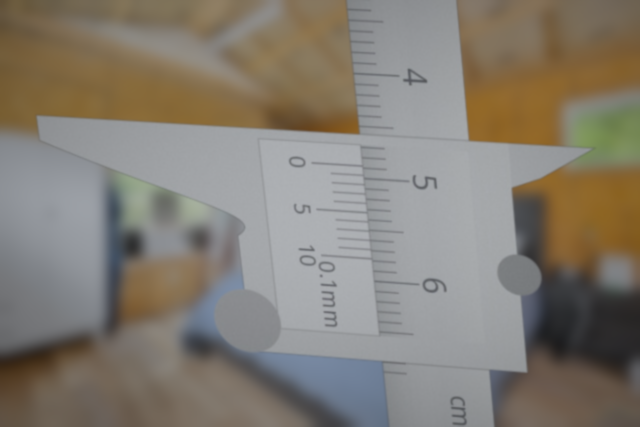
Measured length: 48.8,mm
